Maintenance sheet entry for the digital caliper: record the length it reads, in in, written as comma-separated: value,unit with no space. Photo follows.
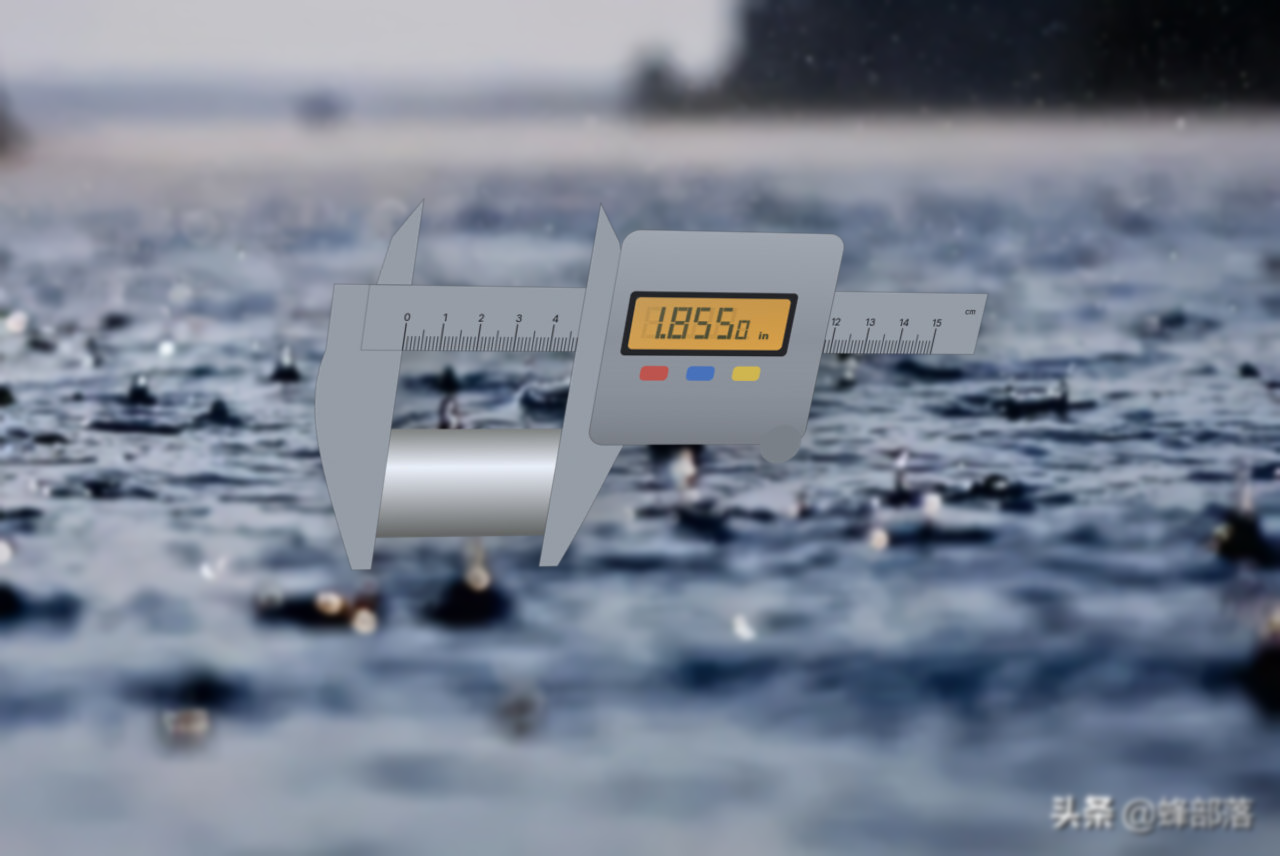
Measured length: 1.8550,in
